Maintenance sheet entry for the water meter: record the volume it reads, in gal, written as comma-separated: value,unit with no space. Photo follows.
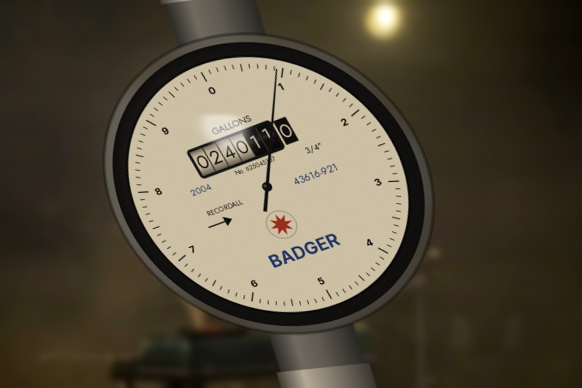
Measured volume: 240110.9,gal
